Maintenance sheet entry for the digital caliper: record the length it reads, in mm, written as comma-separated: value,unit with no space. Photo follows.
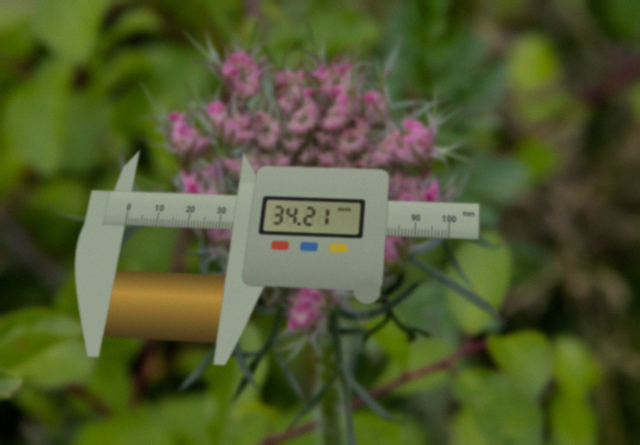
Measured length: 34.21,mm
